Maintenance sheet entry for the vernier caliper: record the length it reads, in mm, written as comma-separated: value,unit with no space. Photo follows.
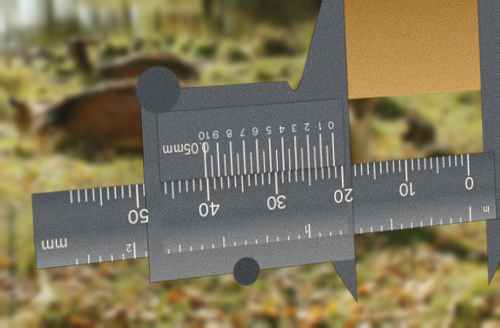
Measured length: 21.2,mm
